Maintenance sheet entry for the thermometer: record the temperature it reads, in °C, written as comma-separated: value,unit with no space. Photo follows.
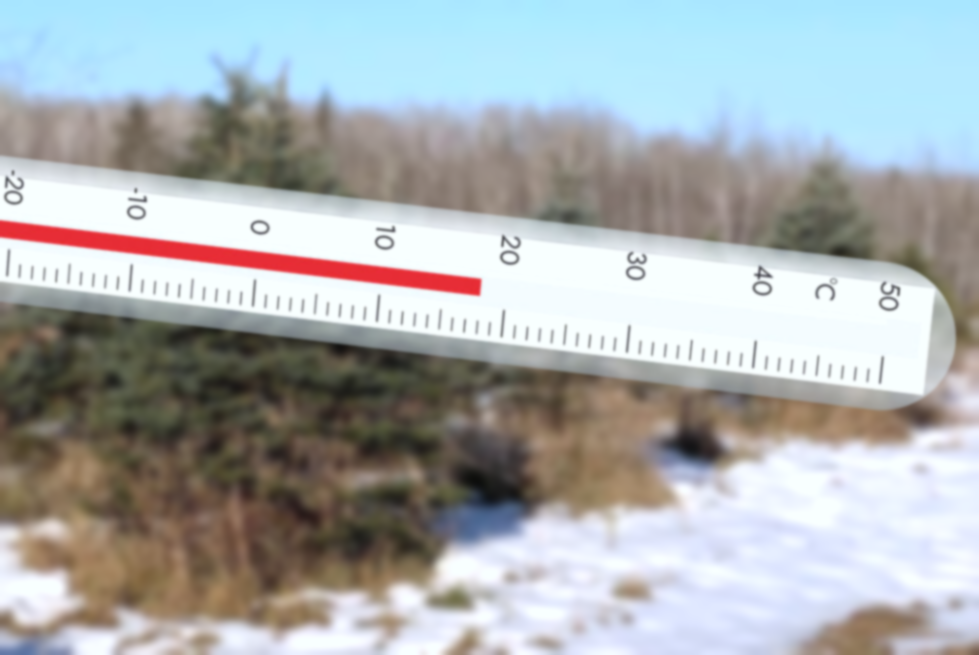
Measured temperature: 18,°C
